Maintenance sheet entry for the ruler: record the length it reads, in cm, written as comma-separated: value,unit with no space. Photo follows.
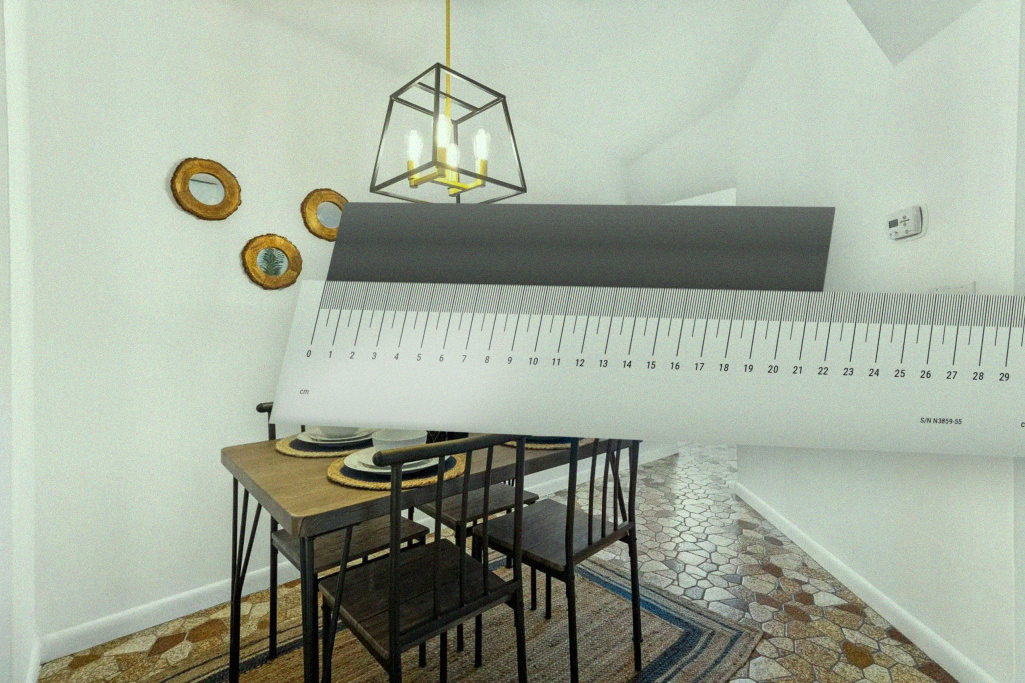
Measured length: 21.5,cm
